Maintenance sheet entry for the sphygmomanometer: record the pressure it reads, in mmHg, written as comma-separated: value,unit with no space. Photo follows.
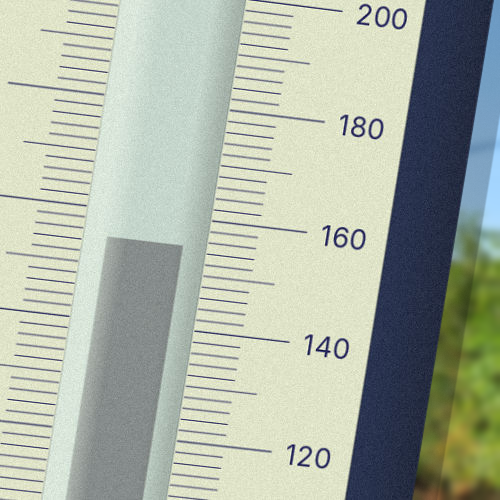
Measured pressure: 155,mmHg
